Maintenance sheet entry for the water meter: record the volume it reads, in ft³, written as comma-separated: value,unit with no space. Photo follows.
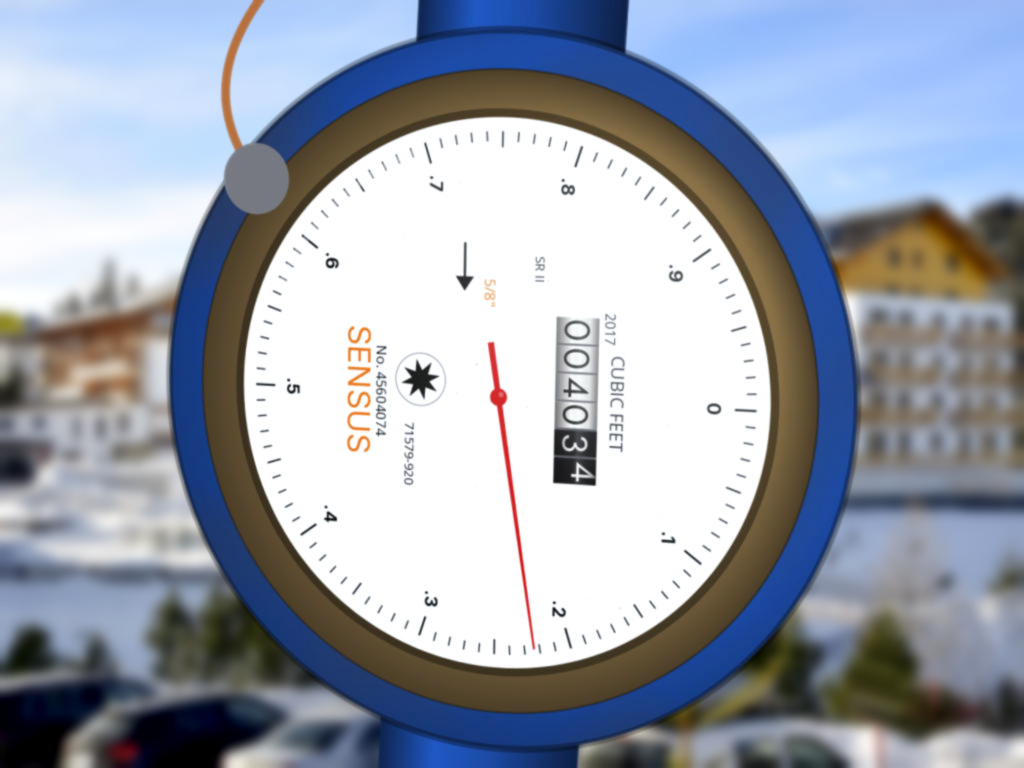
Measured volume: 4034.22,ft³
